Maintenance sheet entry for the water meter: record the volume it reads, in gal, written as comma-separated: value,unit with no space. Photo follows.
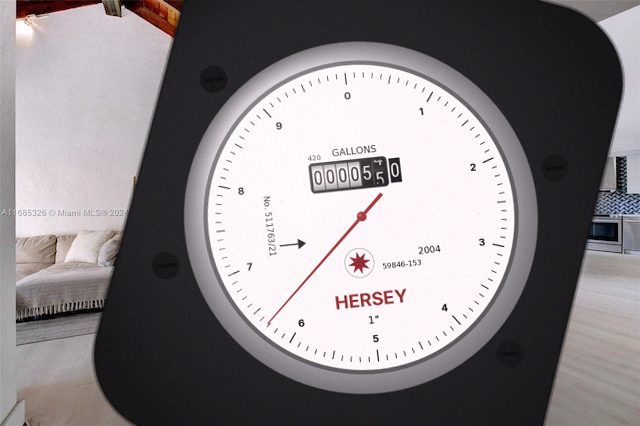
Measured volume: 546.3,gal
